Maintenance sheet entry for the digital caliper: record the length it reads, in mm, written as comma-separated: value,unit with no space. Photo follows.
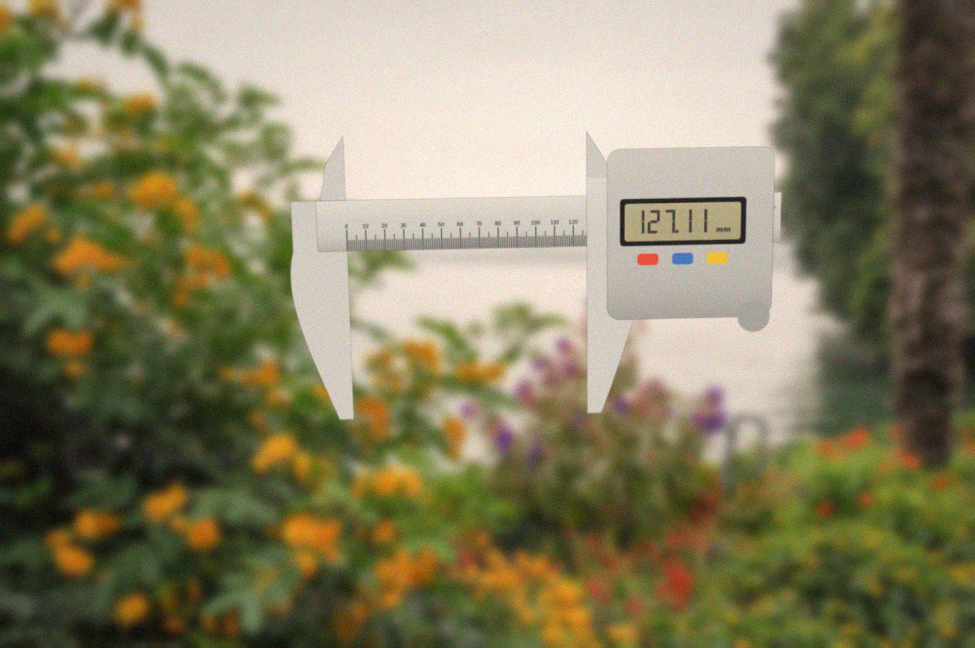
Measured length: 127.11,mm
